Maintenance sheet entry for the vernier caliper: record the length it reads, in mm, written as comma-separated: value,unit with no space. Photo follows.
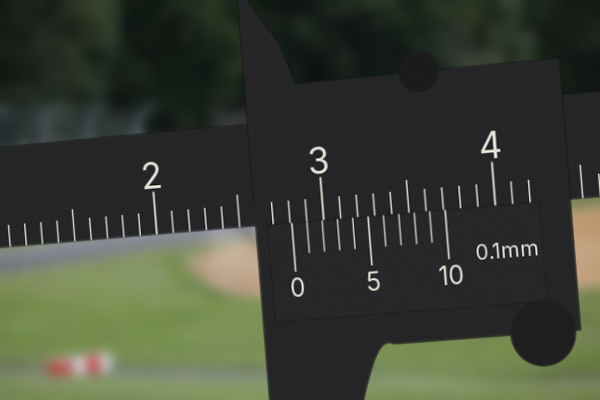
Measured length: 28.1,mm
